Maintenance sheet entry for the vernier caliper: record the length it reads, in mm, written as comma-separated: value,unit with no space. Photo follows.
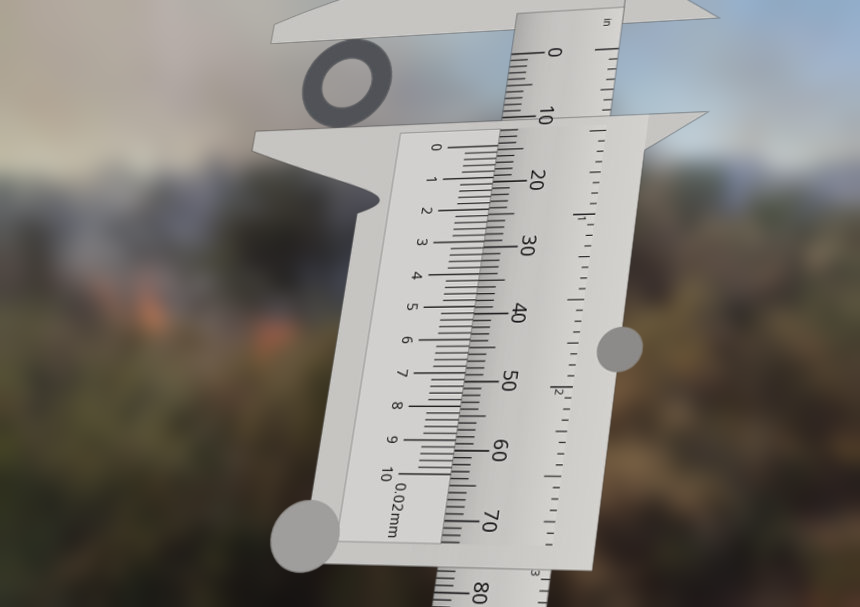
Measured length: 14.4,mm
